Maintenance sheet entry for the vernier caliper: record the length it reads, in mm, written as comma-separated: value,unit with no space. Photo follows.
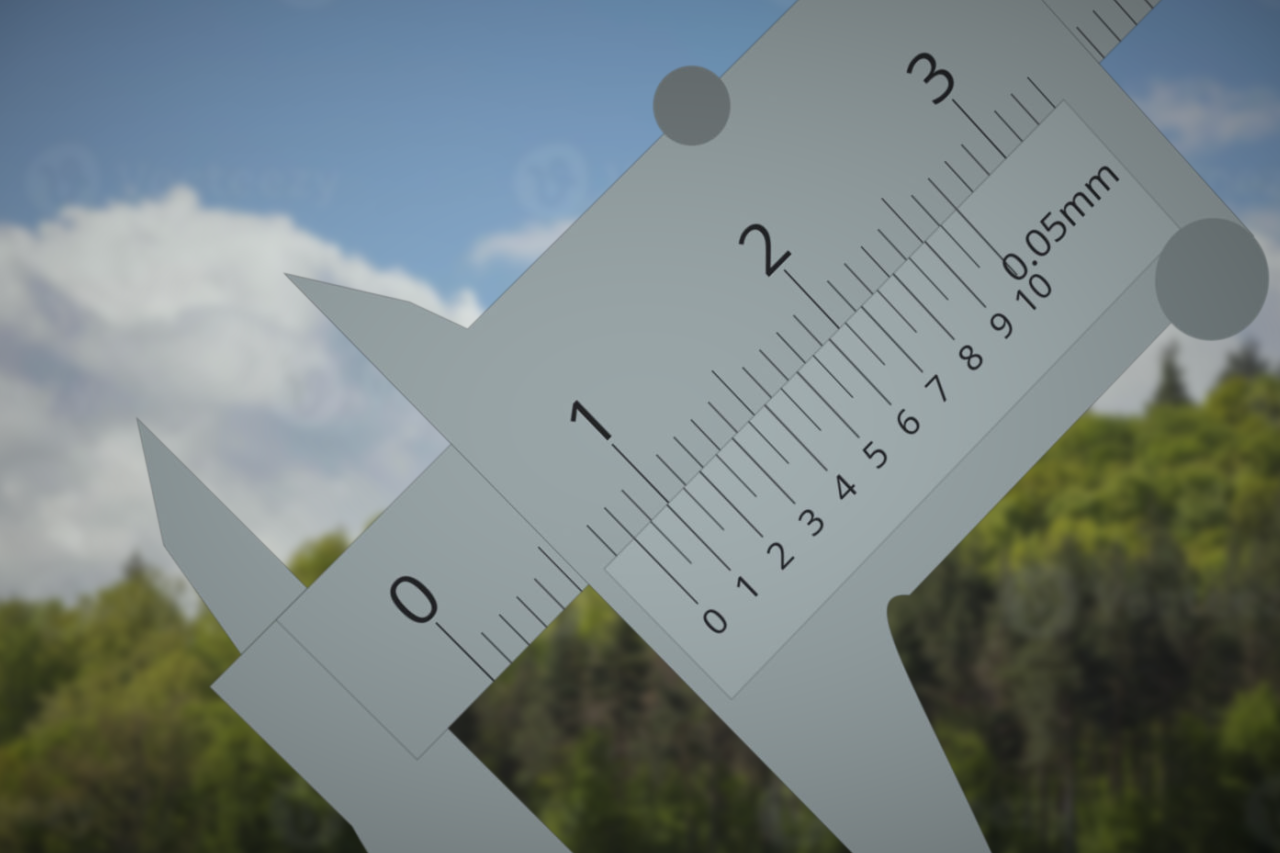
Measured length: 8.0,mm
